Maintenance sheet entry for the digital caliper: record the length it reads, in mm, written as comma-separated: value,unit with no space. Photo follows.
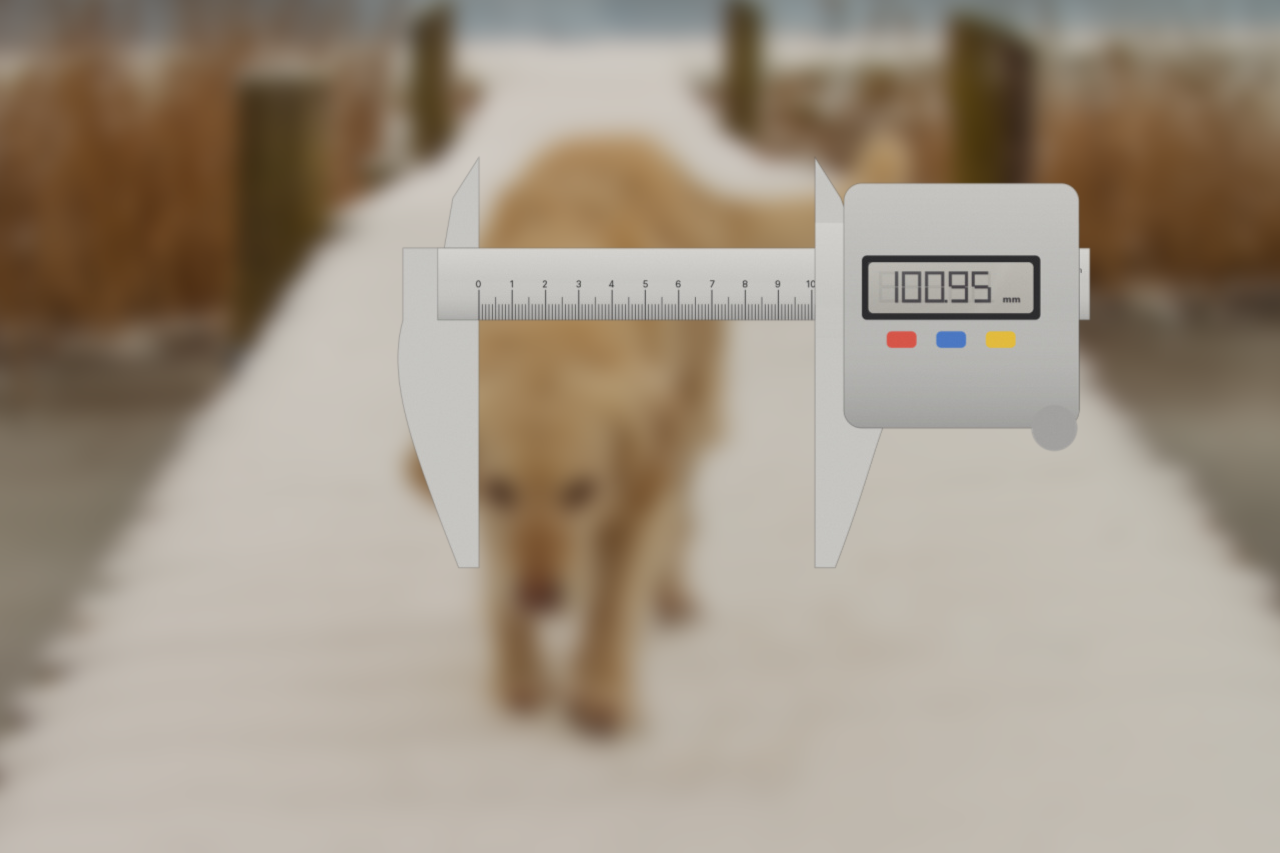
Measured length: 100.95,mm
